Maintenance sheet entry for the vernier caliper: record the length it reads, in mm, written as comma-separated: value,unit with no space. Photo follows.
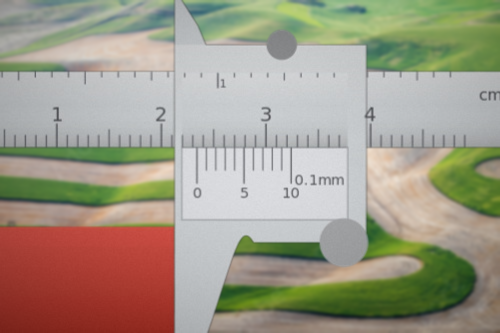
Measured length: 23.4,mm
